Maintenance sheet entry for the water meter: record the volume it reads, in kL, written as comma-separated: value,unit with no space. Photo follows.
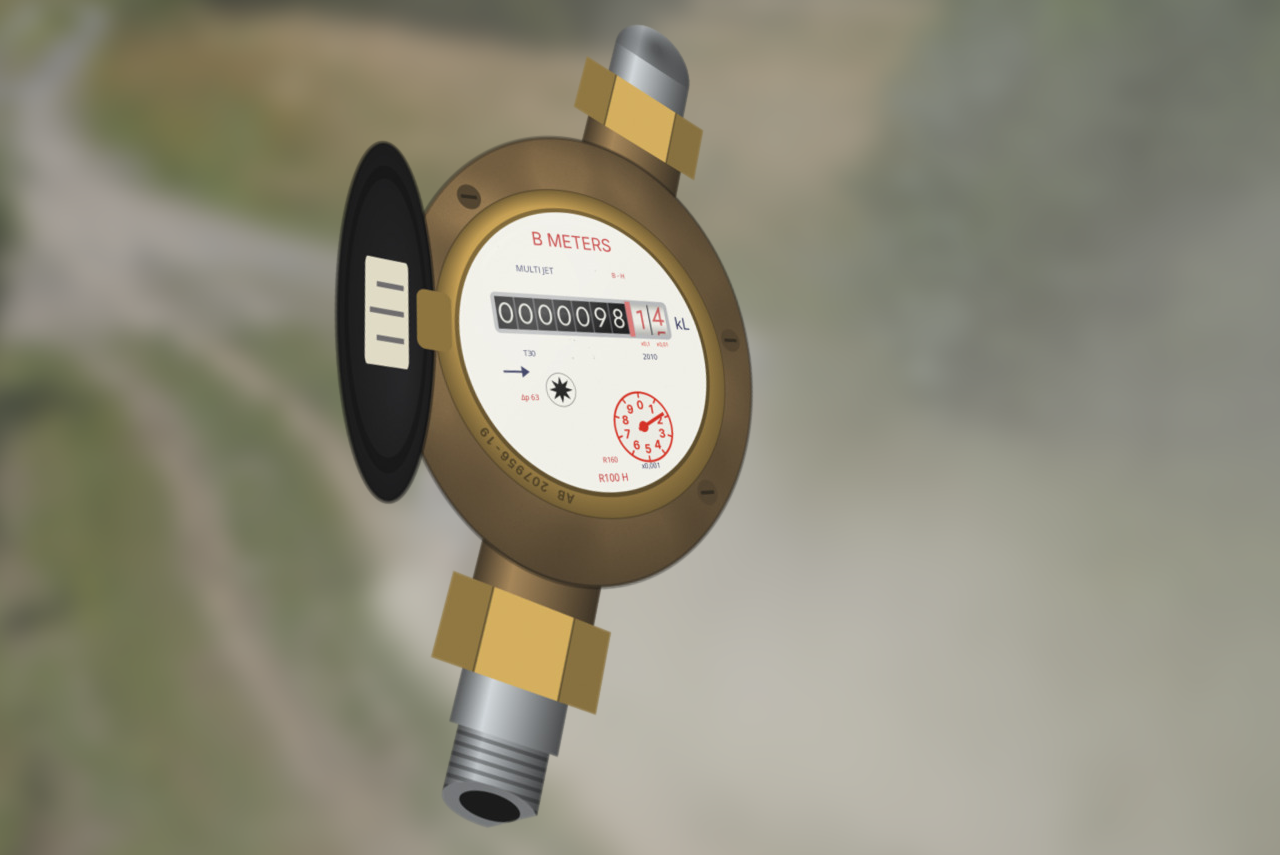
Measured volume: 98.141,kL
